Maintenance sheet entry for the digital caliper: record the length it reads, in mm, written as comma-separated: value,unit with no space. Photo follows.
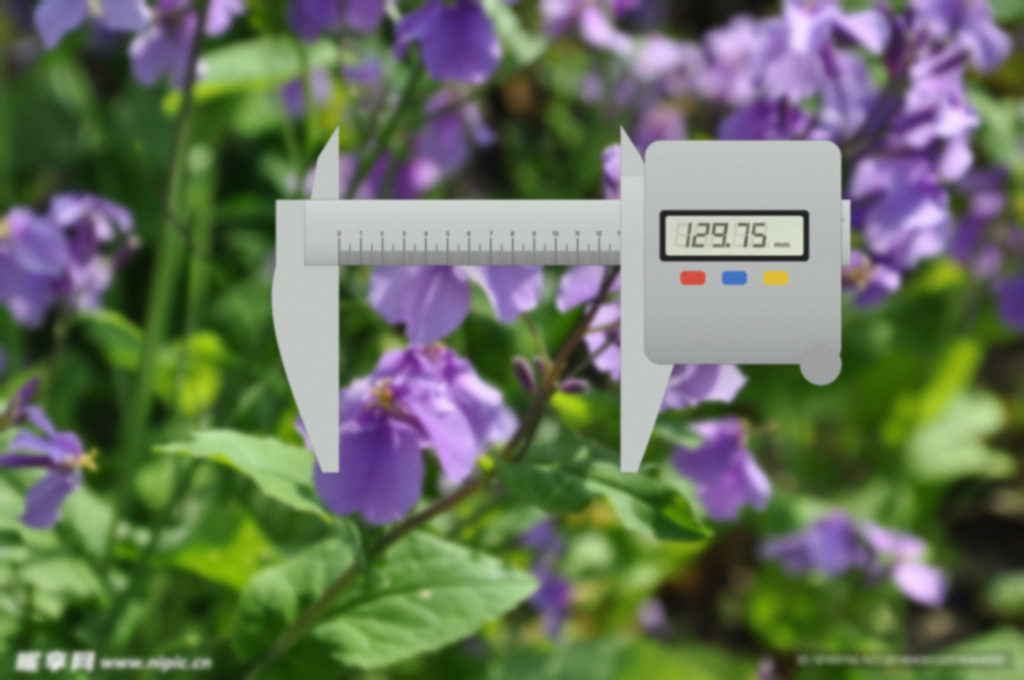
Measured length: 129.75,mm
